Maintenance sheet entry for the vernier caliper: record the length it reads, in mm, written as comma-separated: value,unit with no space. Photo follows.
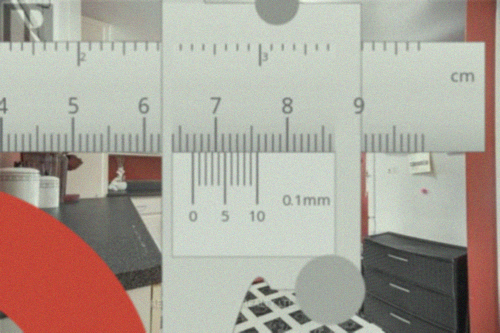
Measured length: 66.8,mm
